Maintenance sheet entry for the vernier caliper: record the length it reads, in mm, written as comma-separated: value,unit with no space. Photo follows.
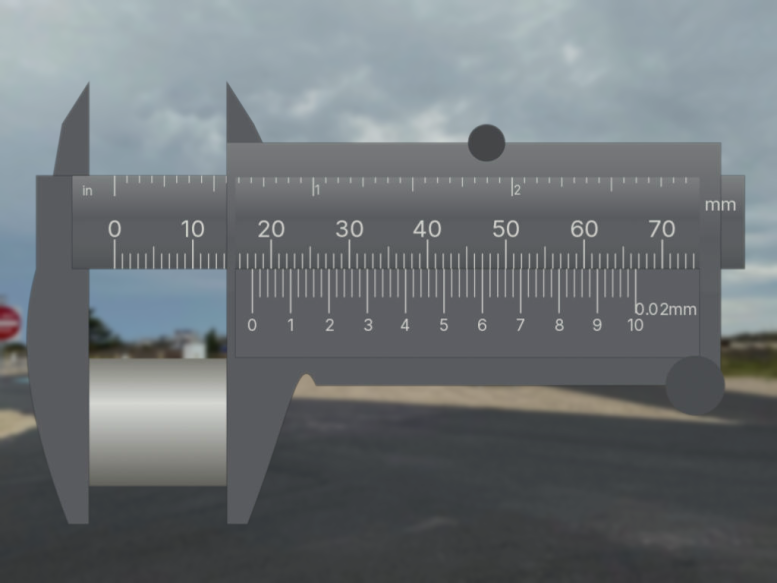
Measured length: 17.6,mm
